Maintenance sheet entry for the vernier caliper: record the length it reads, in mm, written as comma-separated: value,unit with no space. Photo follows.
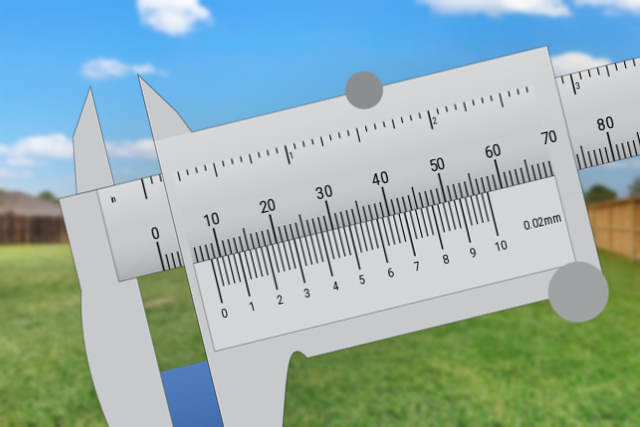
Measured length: 8.4,mm
